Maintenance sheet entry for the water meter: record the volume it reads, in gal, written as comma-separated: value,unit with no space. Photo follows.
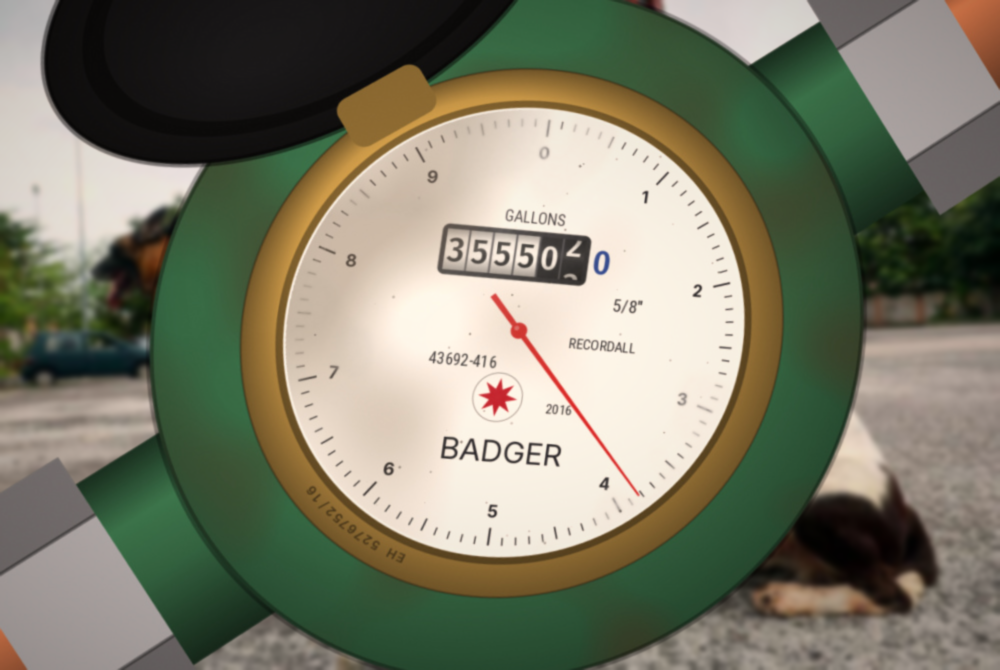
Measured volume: 3555023.8,gal
